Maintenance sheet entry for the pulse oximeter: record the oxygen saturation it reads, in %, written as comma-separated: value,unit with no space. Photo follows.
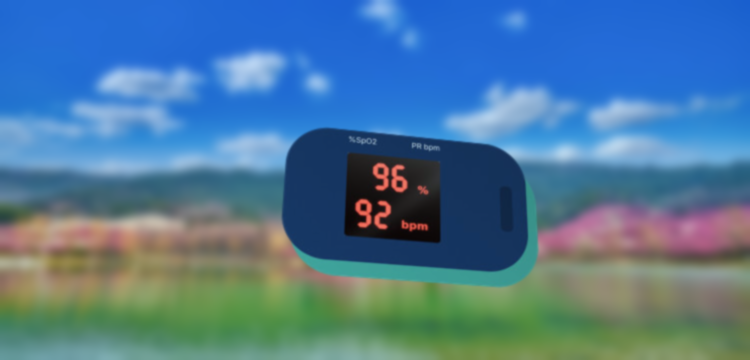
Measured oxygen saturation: 96,%
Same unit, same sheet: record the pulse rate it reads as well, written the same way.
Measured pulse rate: 92,bpm
